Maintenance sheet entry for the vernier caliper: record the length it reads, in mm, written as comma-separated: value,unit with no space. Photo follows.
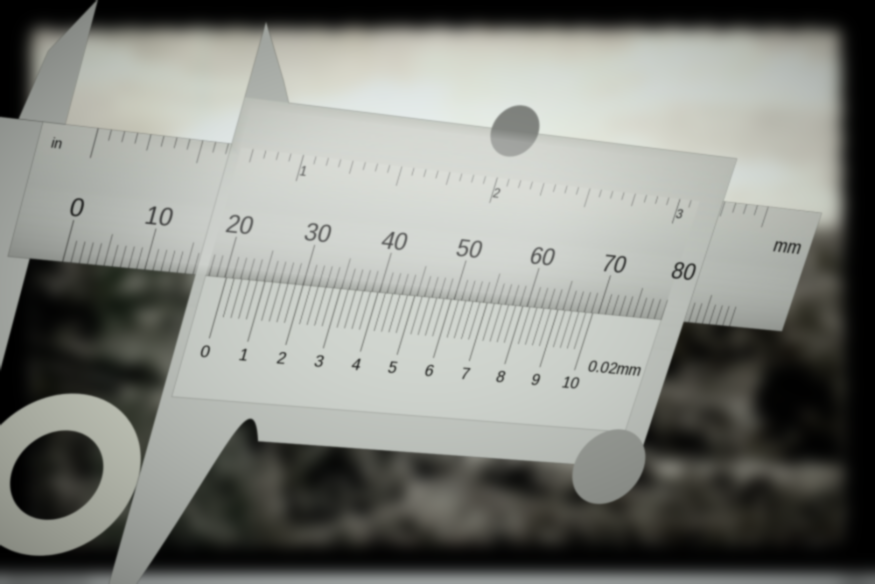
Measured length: 20.2,mm
